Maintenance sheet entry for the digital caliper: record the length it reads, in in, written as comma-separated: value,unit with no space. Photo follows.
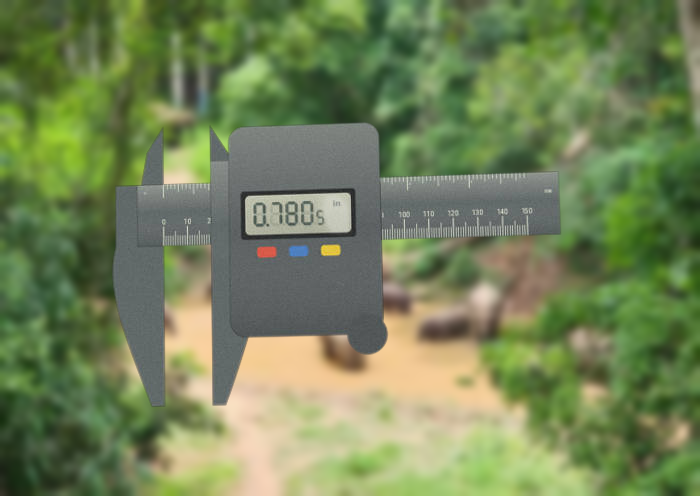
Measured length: 0.7805,in
